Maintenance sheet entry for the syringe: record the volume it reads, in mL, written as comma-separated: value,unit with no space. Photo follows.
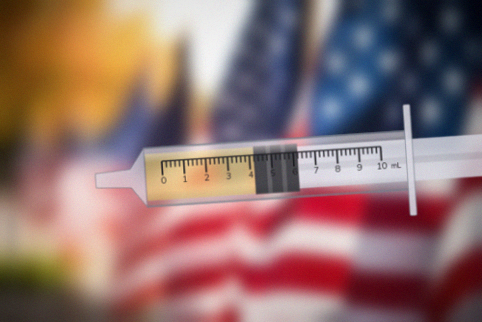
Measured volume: 4.2,mL
